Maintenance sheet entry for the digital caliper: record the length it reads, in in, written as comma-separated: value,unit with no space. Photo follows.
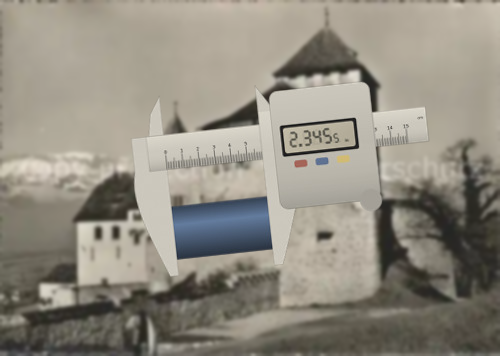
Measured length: 2.3455,in
